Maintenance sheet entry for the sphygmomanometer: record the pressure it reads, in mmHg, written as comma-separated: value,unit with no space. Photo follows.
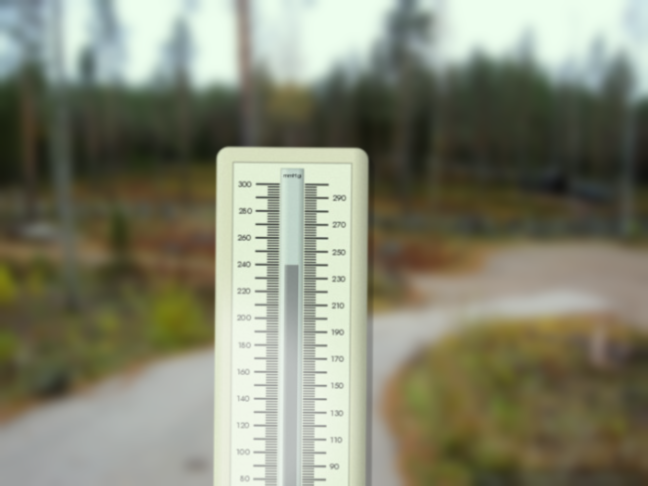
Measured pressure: 240,mmHg
